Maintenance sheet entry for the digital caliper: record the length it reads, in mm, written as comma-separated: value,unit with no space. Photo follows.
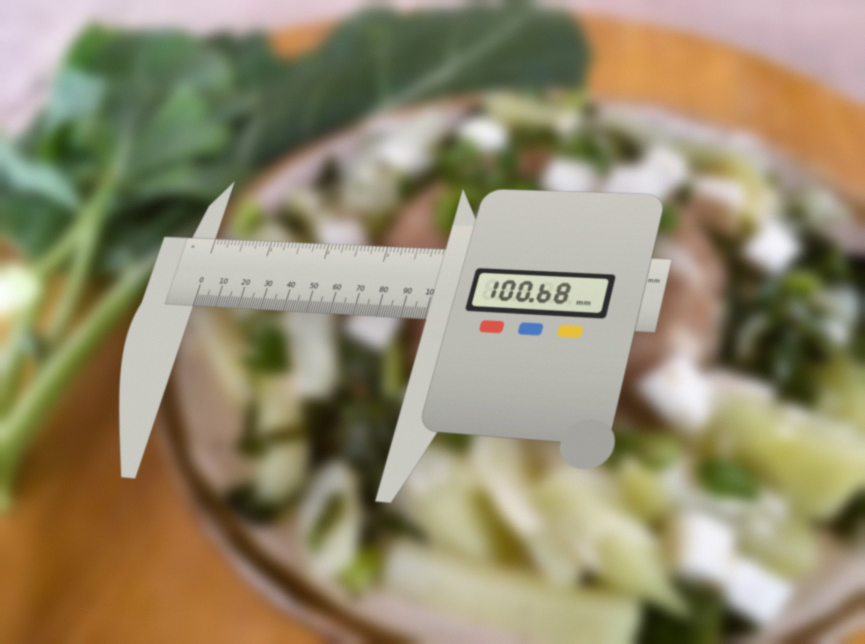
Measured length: 100.68,mm
